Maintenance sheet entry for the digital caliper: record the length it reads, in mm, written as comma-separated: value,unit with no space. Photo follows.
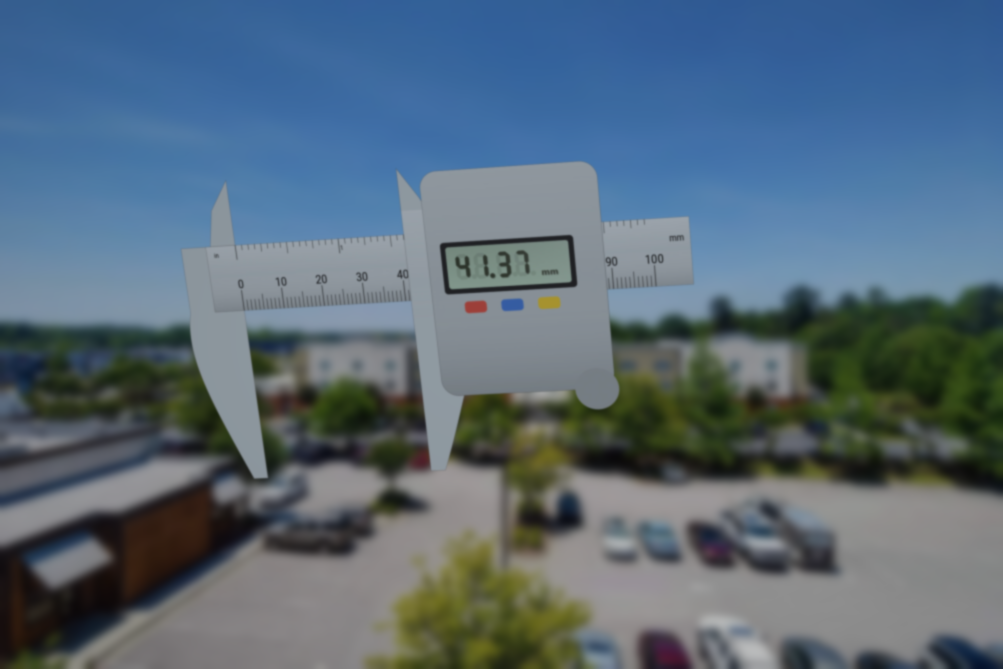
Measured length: 41.37,mm
